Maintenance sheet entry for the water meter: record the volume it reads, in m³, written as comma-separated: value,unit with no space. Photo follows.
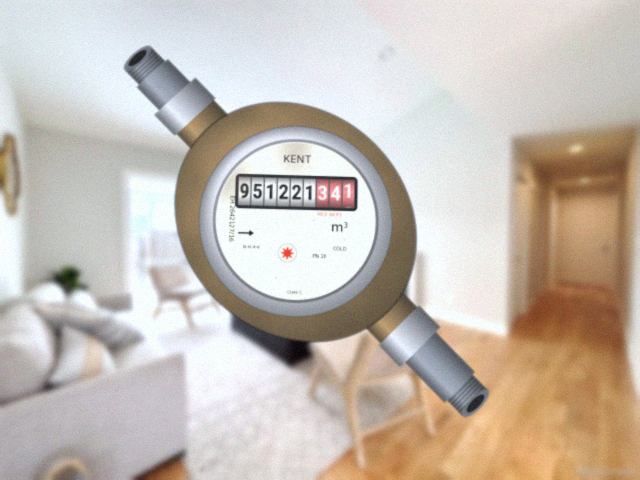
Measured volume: 951221.341,m³
